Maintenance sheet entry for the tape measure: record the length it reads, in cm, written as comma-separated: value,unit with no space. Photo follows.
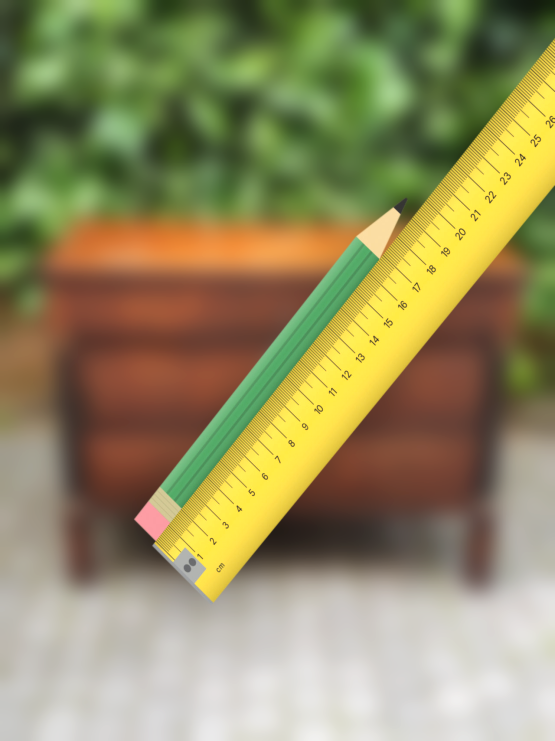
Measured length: 19.5,cm
